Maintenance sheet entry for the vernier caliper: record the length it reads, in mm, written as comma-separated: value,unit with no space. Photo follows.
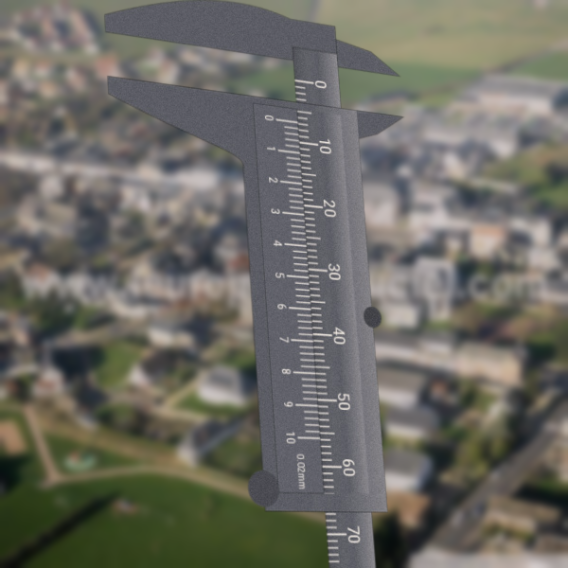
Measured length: 6.8,mm
